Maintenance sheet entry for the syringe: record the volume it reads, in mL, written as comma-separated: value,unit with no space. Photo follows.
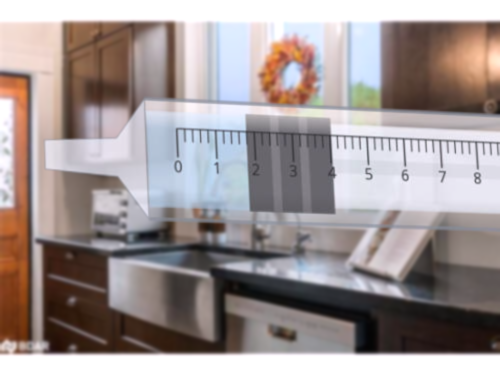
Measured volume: 1.8,mL
